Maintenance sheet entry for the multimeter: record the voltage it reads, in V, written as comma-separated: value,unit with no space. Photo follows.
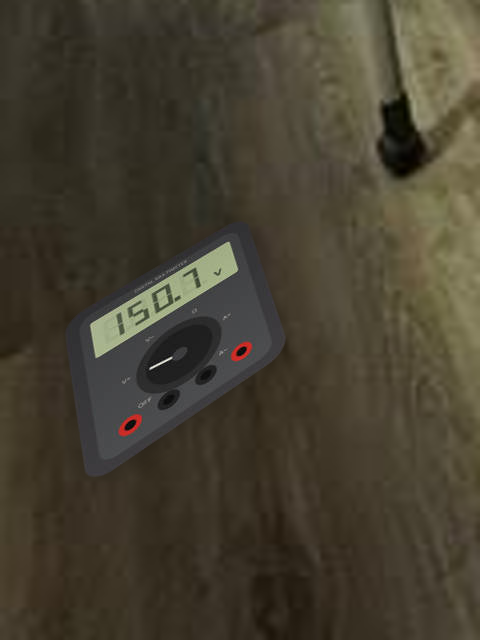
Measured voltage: 150.7,V
